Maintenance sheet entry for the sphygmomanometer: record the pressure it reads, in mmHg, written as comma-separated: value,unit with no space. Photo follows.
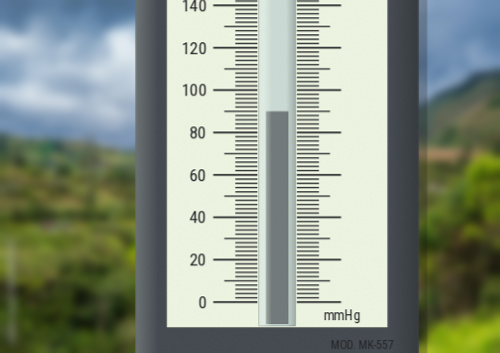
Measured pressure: 90,mmHg
